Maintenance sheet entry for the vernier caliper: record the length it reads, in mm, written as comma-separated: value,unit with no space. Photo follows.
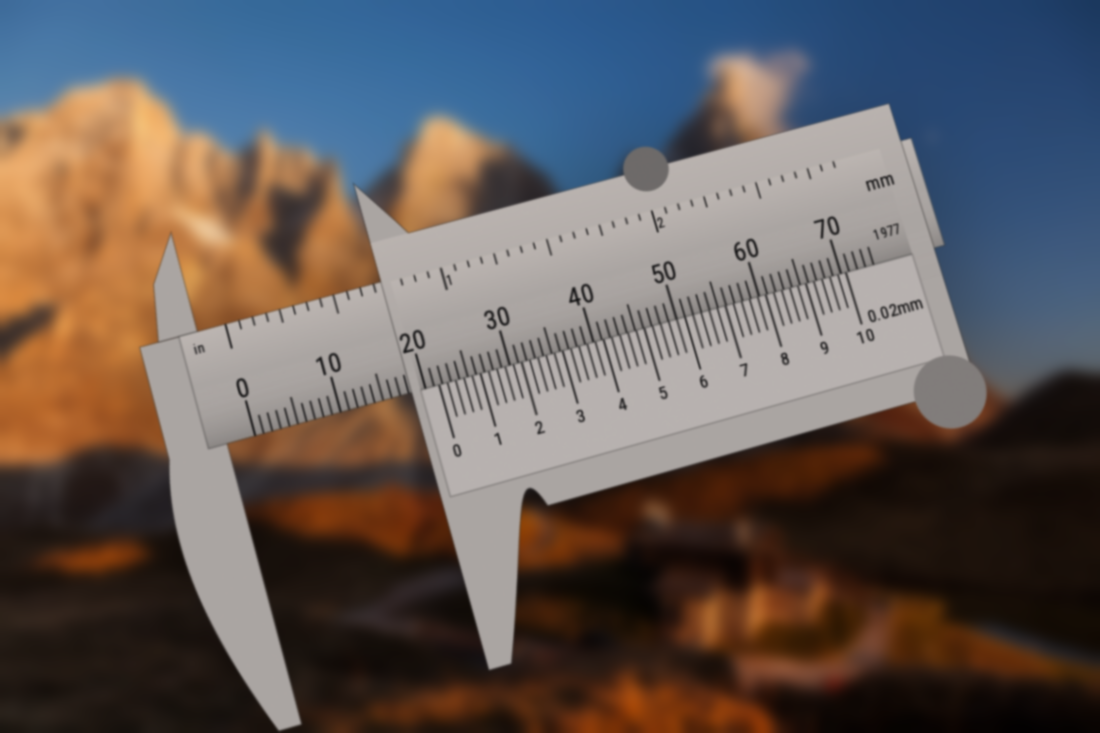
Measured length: 21.6,mm
